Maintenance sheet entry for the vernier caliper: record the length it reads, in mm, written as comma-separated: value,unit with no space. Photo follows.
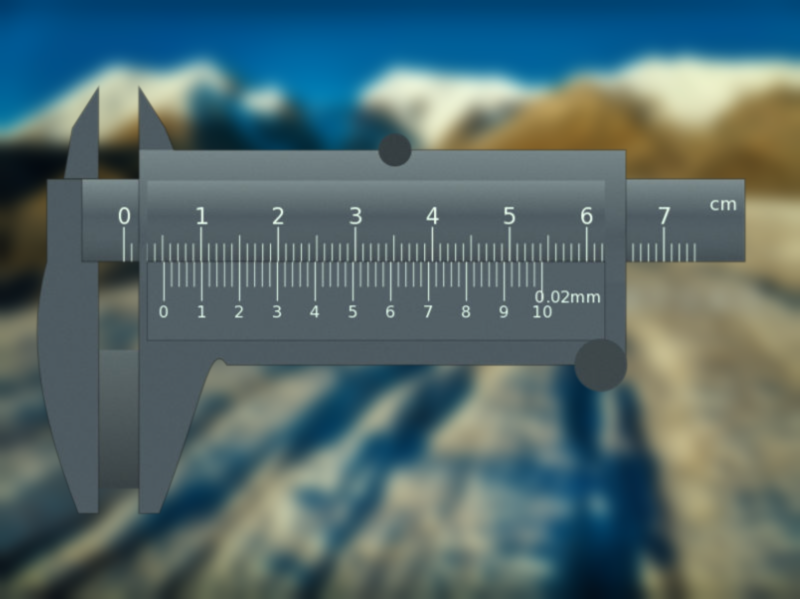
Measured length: 5.2,mm
